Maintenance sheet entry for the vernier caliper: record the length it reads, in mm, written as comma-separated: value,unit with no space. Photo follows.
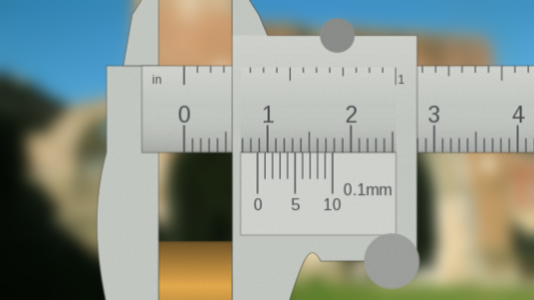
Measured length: 8.8,mm
